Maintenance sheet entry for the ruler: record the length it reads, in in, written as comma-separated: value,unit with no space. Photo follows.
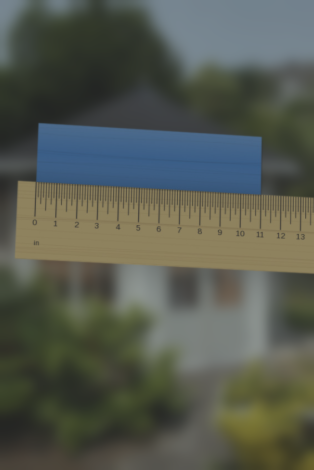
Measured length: 11,in
